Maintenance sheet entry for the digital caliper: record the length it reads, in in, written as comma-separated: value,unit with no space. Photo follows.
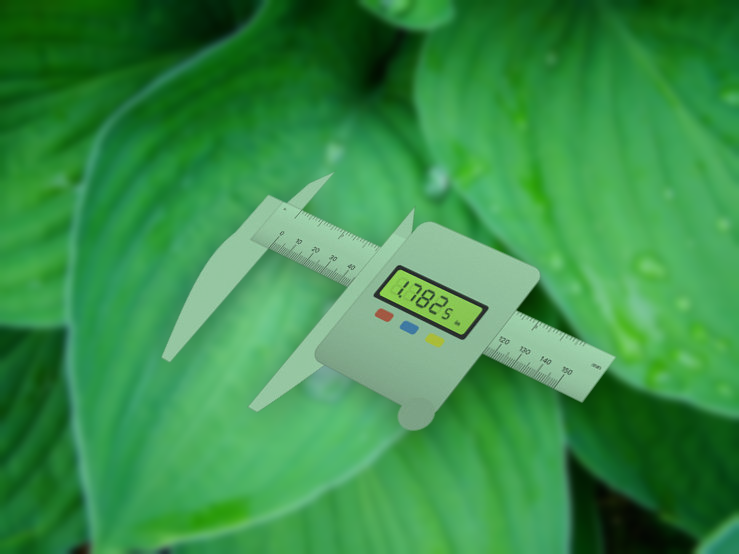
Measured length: 1.7825,in
